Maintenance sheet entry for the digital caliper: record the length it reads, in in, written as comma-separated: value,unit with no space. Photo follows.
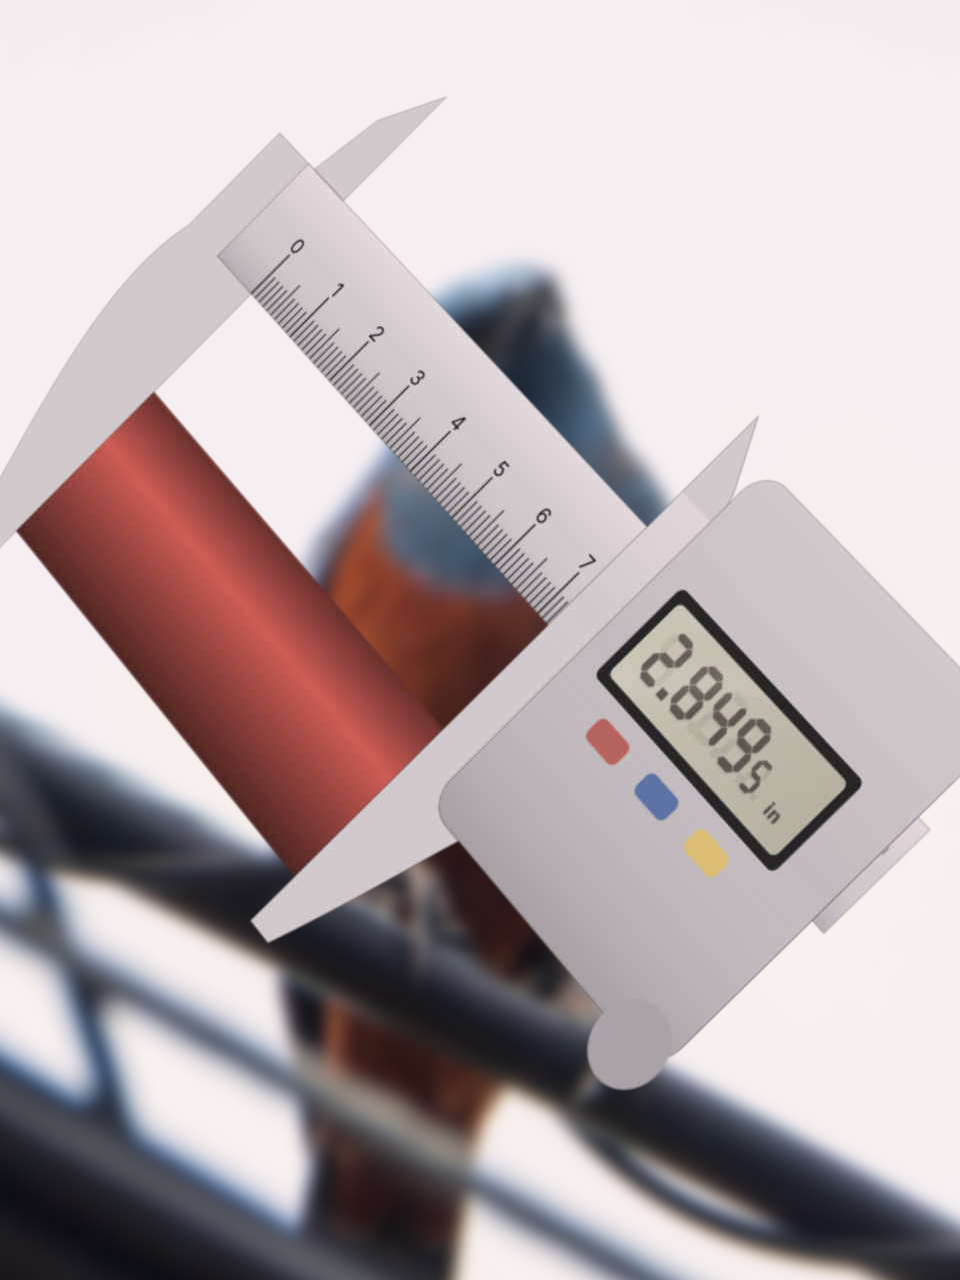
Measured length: 2.8495,in
